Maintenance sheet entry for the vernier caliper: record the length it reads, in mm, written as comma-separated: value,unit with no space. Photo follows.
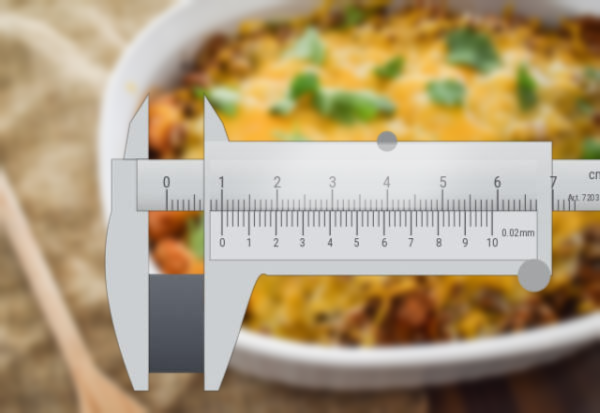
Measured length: 10.0,mm
